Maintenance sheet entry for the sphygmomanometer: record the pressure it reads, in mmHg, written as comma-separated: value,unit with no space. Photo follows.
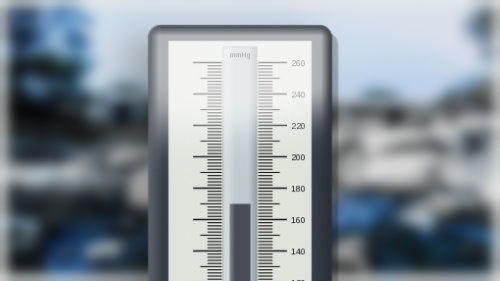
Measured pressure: 170,mmHg
